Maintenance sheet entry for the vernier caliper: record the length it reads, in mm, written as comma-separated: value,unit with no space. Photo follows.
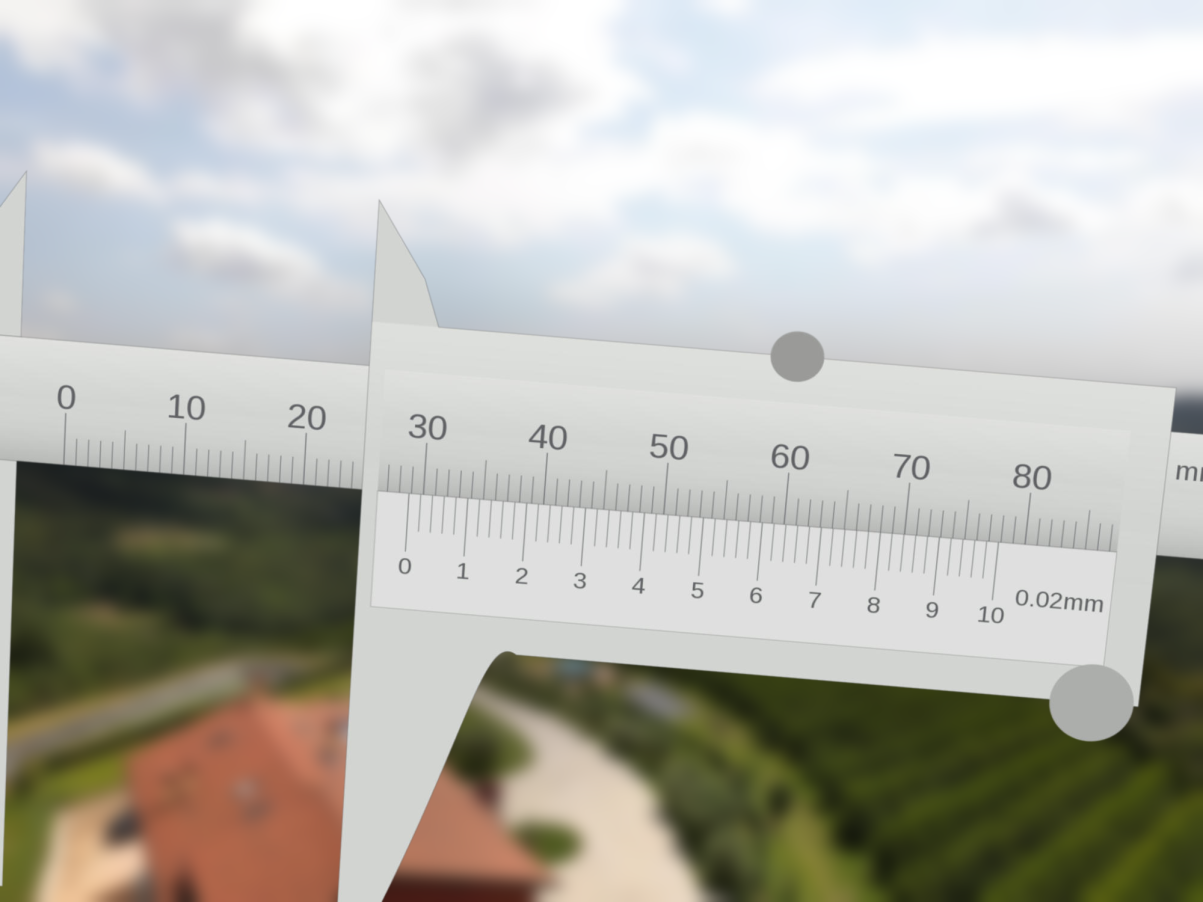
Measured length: 28.8,mm
